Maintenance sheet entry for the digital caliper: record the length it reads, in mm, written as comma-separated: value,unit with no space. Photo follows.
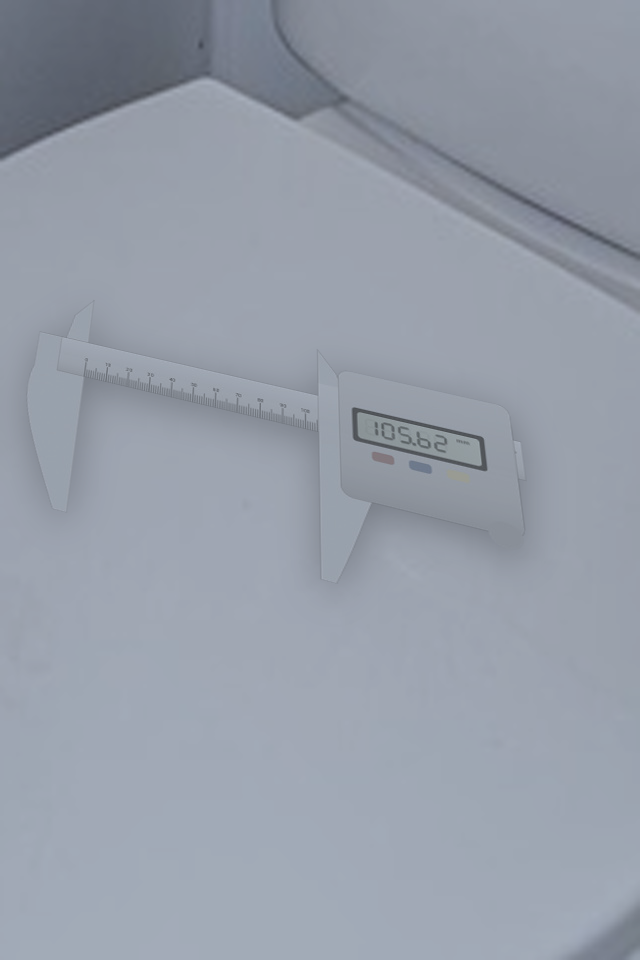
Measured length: 105.62,mm
